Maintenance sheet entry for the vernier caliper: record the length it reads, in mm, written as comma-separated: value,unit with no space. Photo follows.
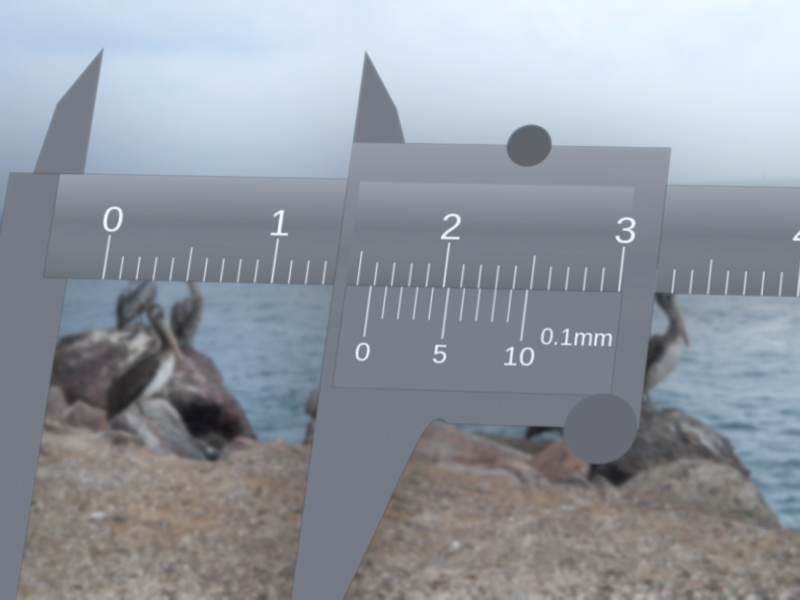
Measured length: 15.8,mm
